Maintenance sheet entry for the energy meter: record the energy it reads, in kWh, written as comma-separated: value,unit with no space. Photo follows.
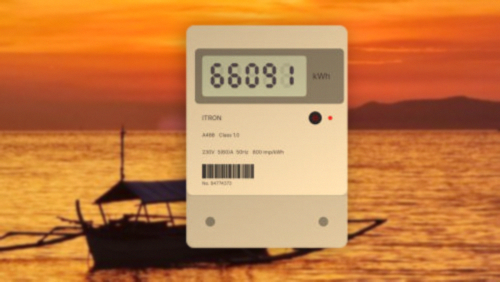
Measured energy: 66091,kWh
